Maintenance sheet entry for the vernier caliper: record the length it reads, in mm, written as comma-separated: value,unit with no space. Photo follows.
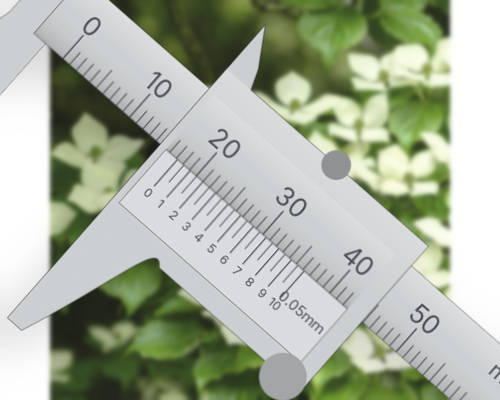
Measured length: 17.2,mm
